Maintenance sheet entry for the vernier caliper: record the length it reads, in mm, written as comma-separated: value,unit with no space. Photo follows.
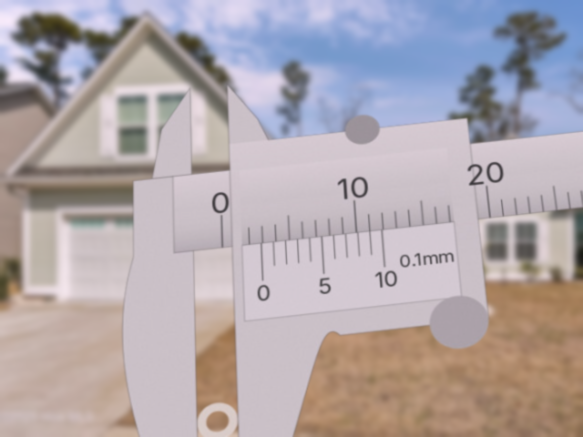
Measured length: 2.9,mm
